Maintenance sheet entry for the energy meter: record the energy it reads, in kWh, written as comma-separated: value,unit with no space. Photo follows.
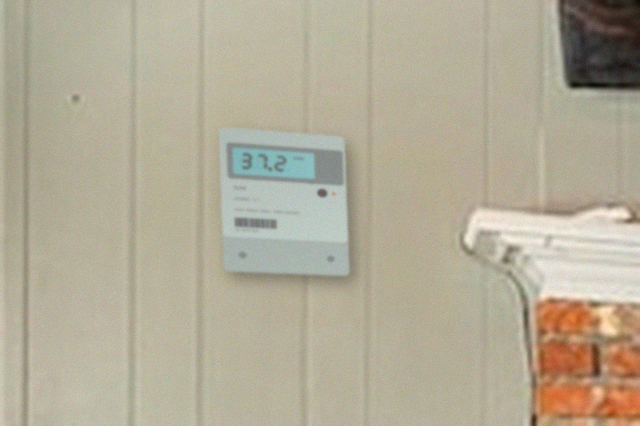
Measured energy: 37.2,kWh
